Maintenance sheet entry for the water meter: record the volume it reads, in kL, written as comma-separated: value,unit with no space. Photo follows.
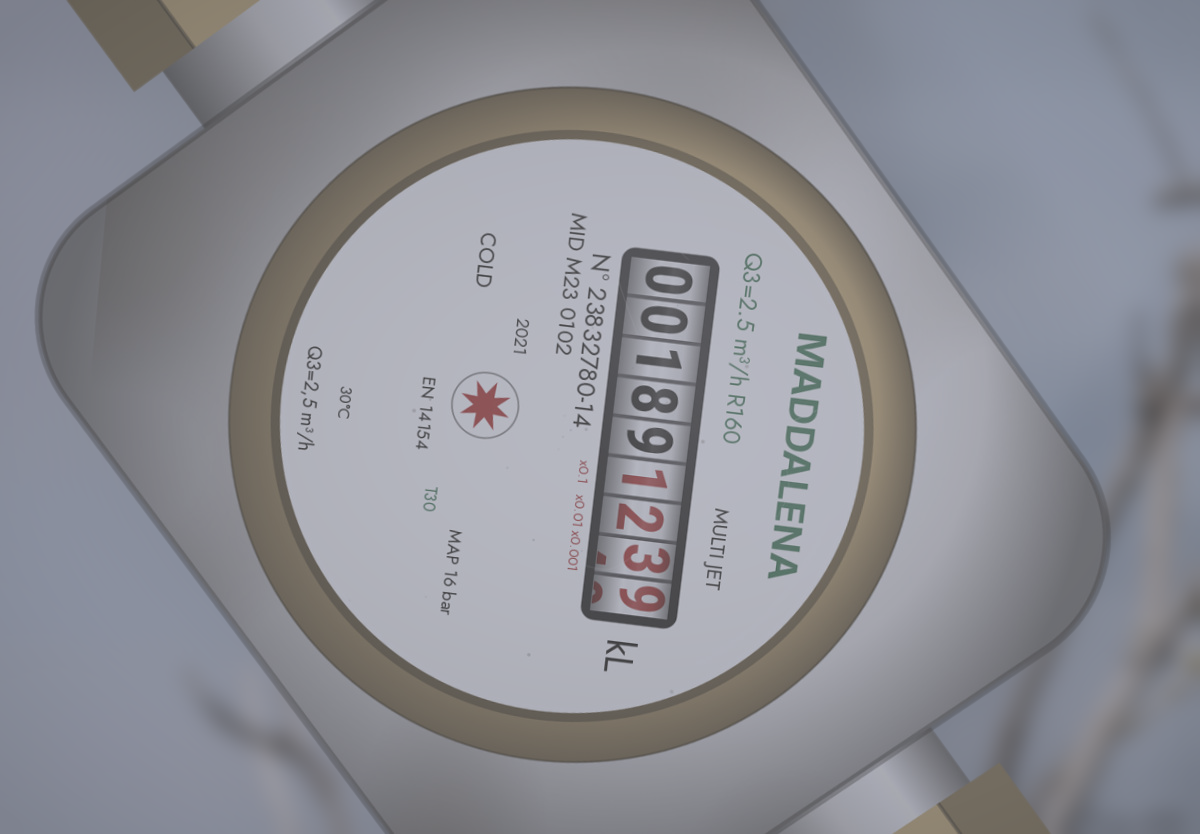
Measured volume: 189.1239,kL
